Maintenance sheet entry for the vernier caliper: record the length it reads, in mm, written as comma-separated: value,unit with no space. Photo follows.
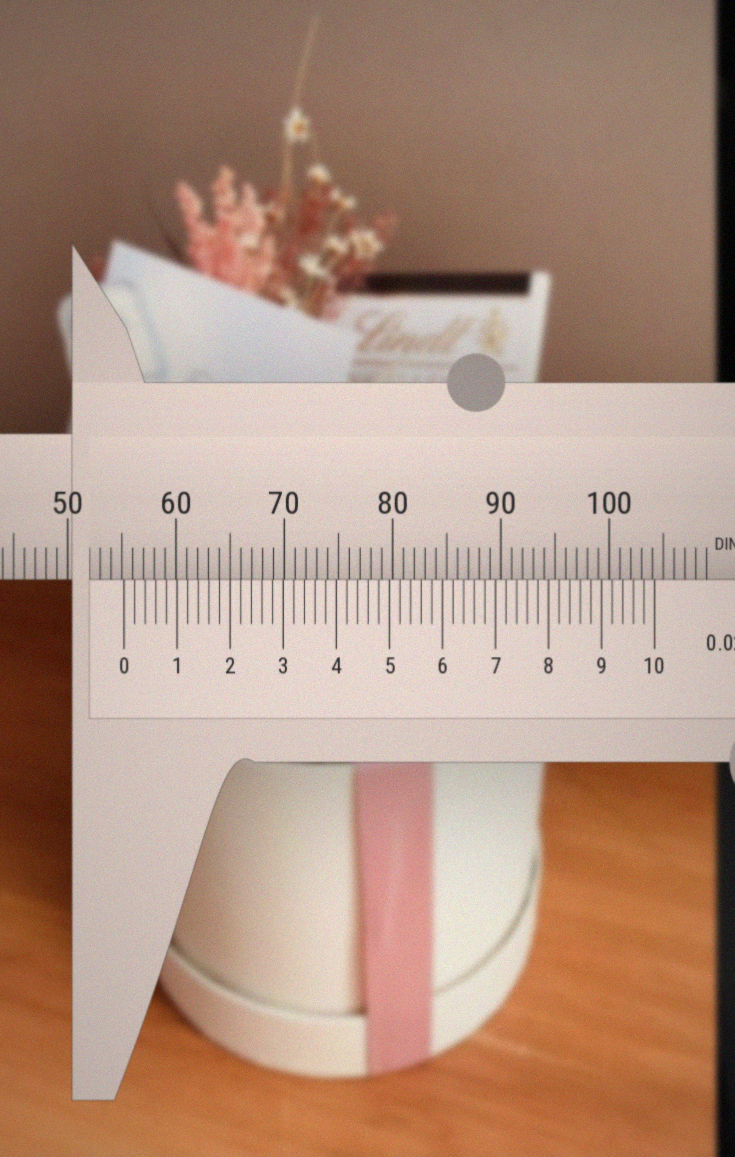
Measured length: 55.2,mm
